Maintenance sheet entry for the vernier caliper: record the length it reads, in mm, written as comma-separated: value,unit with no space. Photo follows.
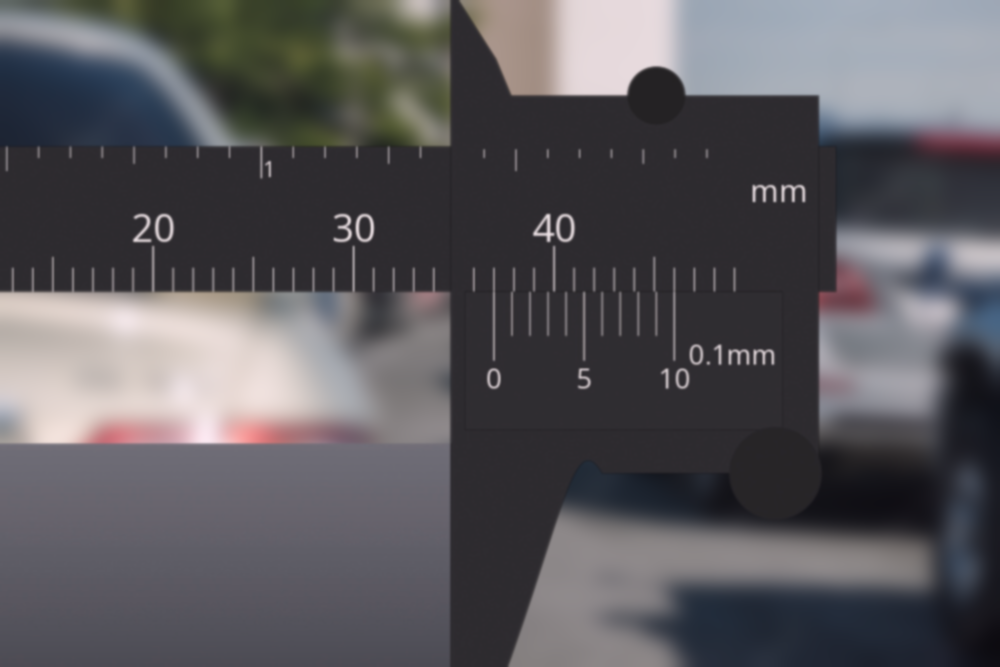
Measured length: 37.0,mm
